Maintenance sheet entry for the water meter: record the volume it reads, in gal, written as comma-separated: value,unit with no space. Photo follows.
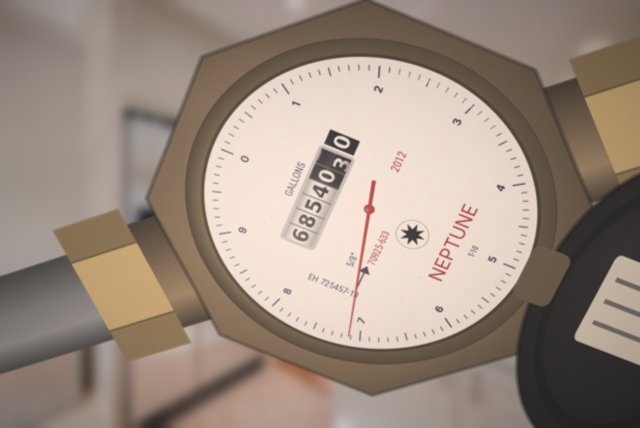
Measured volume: 6854027.1,gal
